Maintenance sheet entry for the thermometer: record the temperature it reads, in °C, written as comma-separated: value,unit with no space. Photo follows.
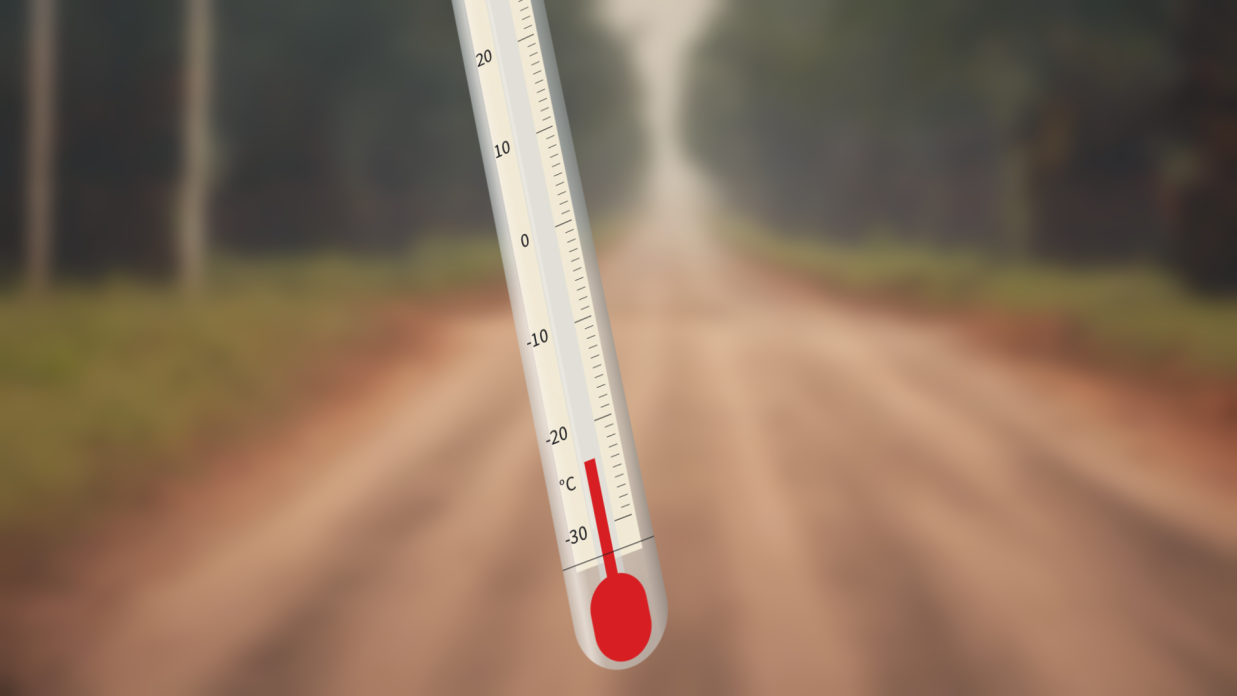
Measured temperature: -23.5,°C
